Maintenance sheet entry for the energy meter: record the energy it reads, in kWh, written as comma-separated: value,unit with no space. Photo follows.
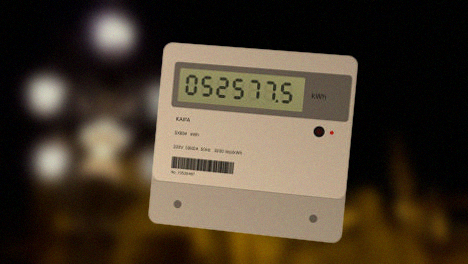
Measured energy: 52577.5,kWh
